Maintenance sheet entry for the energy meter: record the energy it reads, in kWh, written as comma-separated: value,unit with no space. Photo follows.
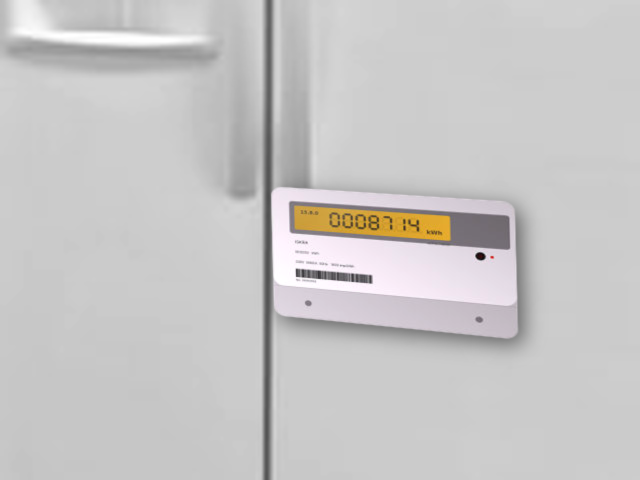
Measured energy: 8714,kWh
